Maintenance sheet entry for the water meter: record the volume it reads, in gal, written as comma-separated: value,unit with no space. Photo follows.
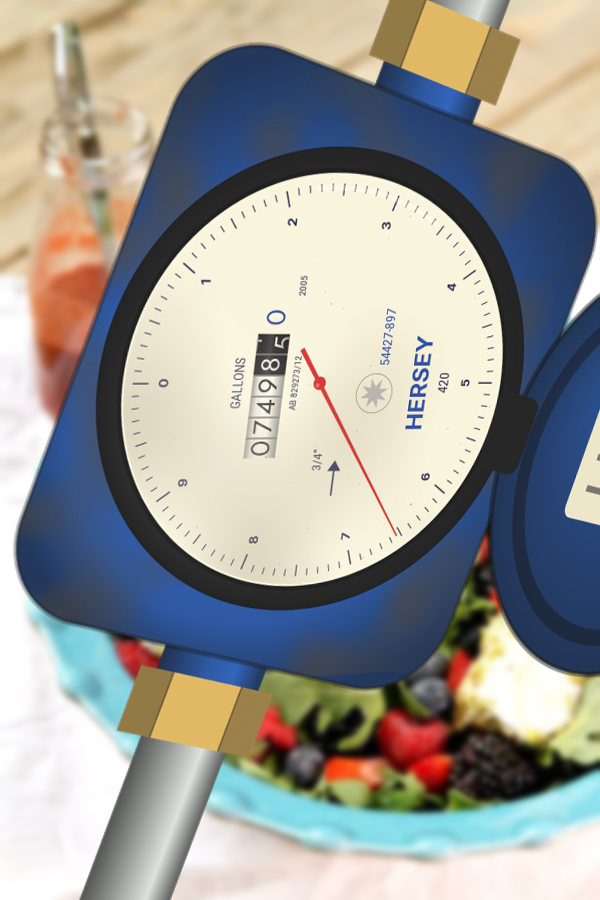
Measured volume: 749846.5,gal
